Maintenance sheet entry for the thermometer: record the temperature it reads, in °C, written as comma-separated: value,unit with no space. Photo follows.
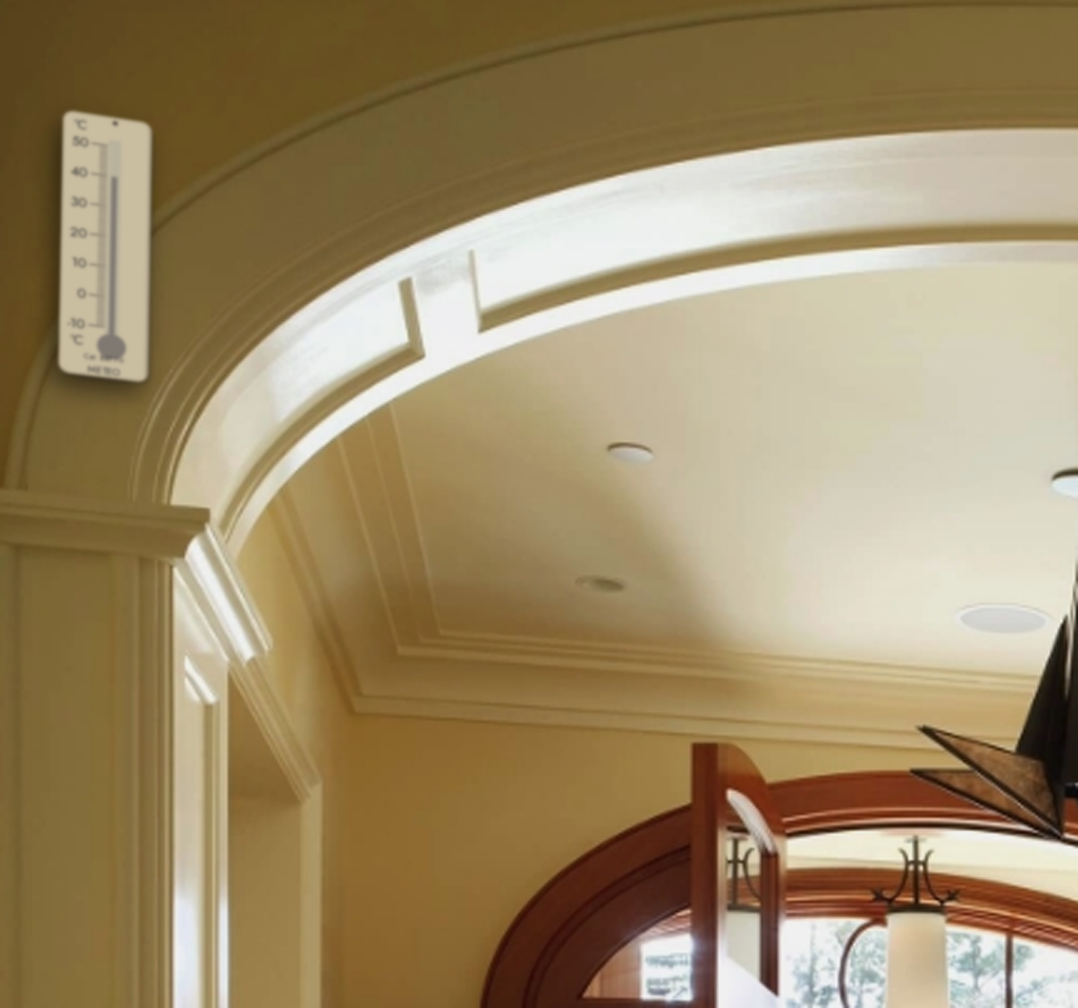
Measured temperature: 40,°C
